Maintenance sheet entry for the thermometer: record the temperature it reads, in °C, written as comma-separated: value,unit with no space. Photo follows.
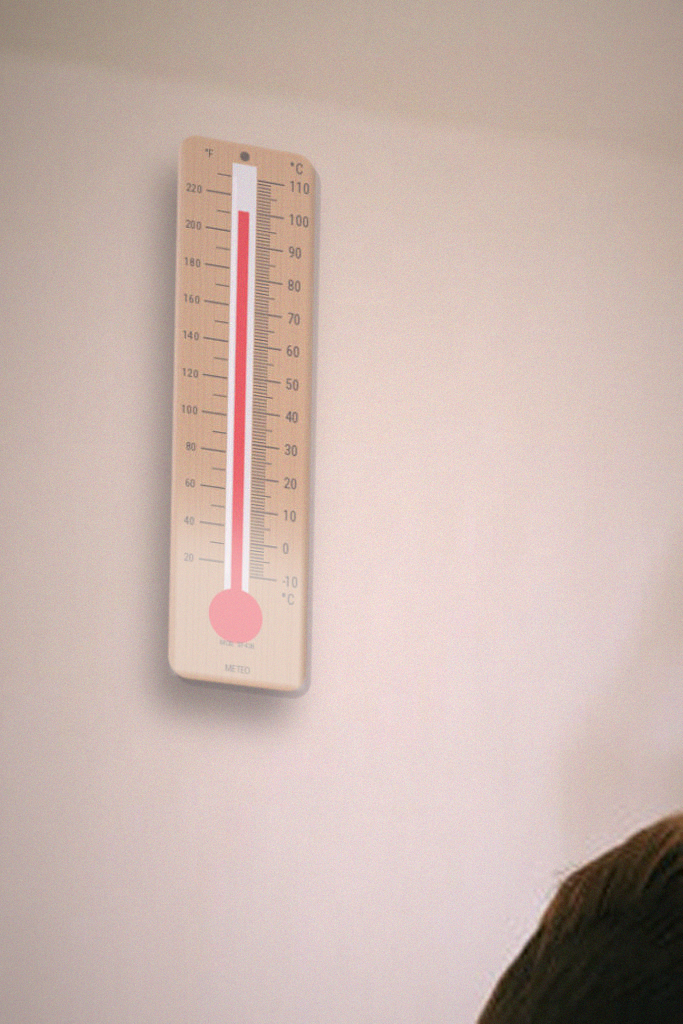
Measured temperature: 100,°C
